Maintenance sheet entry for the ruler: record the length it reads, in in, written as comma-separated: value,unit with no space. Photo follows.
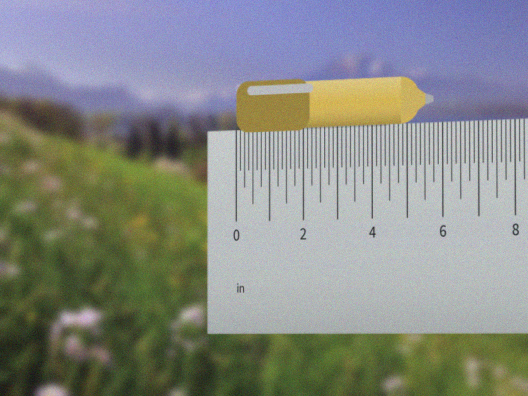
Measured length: 5.75,in
